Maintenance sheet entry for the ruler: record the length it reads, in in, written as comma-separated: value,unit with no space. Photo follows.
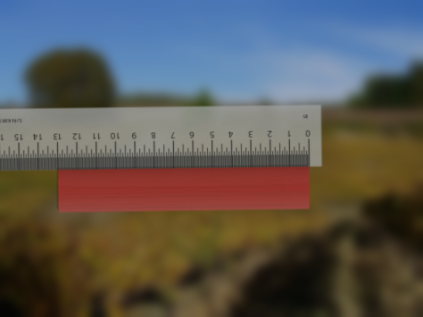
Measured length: 13,in
